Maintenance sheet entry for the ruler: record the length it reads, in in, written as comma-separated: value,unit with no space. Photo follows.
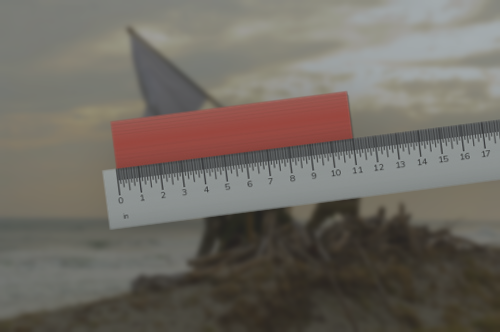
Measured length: 11,in
